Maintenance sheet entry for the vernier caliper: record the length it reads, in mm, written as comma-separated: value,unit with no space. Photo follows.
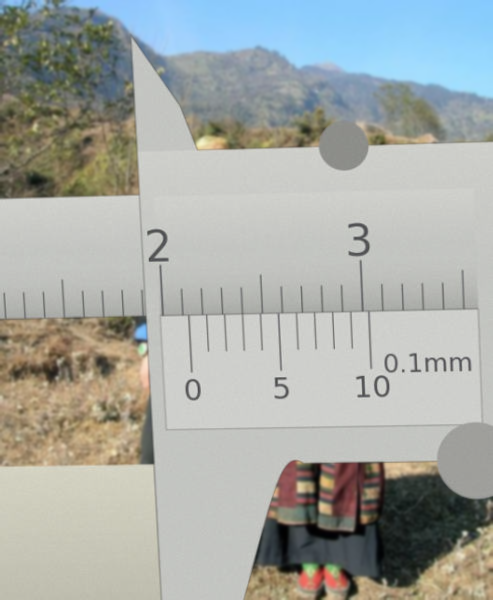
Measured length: 21.3,mm
